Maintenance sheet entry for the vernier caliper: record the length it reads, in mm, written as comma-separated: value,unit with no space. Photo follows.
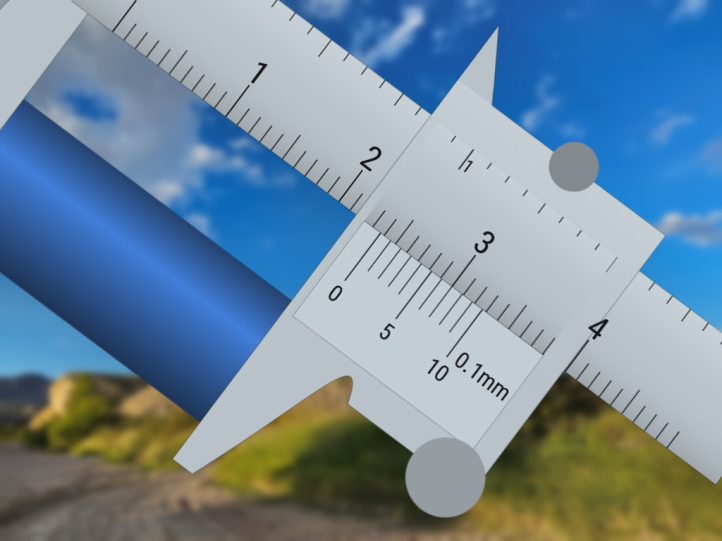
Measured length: 23.7,mm
